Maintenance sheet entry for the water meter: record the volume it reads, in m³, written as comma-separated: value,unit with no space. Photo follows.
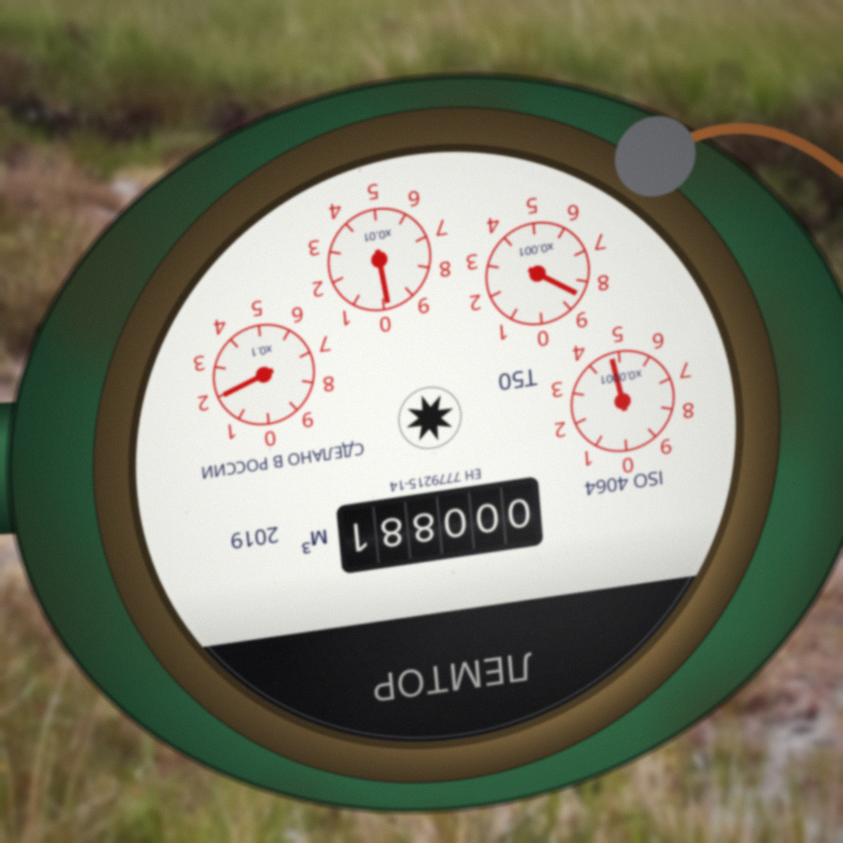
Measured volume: 881.1984,m³
